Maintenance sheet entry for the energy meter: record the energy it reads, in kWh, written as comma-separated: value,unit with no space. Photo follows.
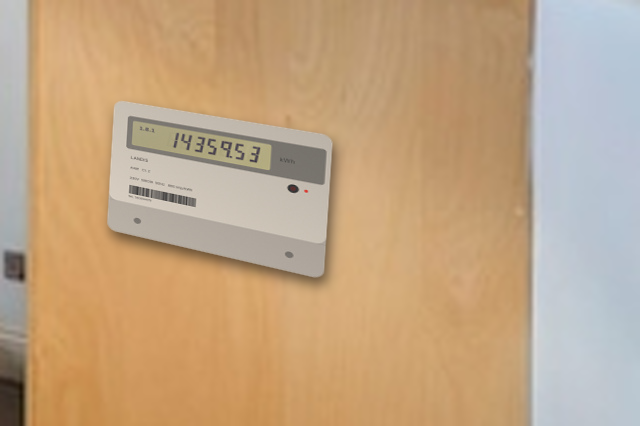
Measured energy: 14359.53,kWh
